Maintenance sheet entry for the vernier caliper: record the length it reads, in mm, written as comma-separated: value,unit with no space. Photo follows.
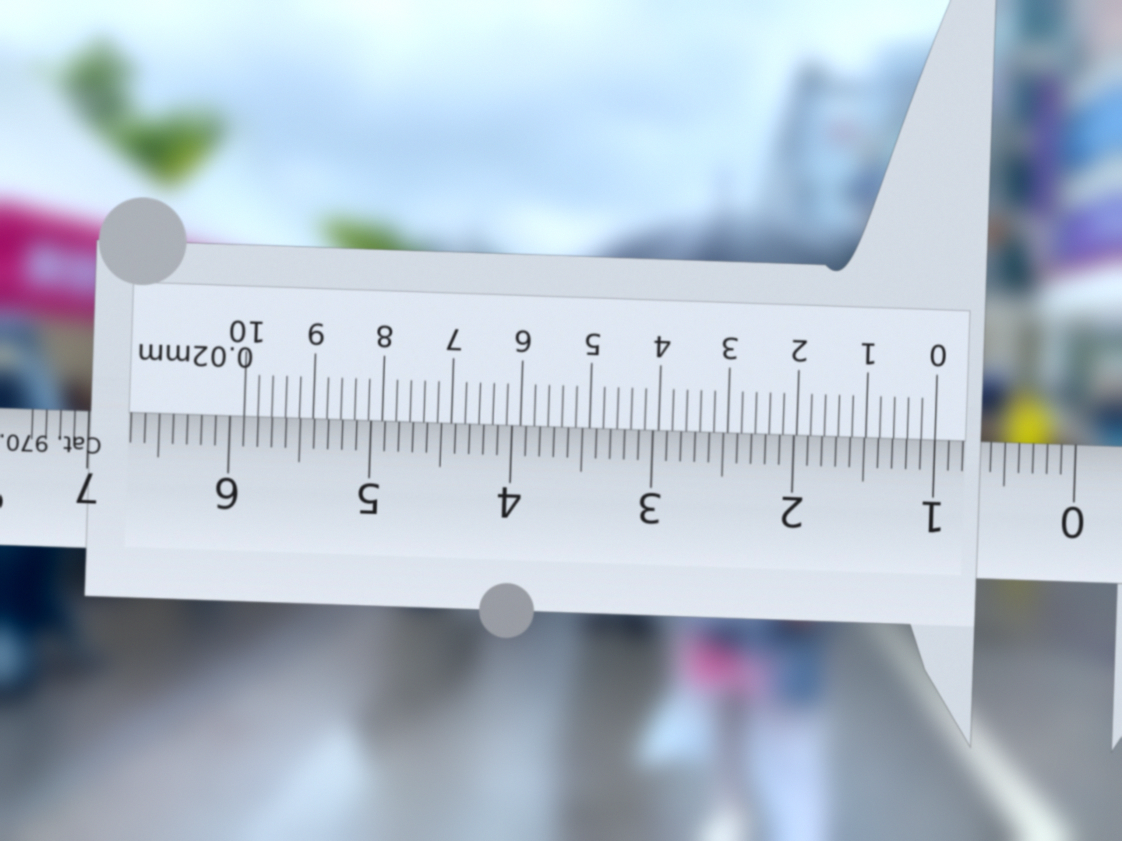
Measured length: 10.0,mm
